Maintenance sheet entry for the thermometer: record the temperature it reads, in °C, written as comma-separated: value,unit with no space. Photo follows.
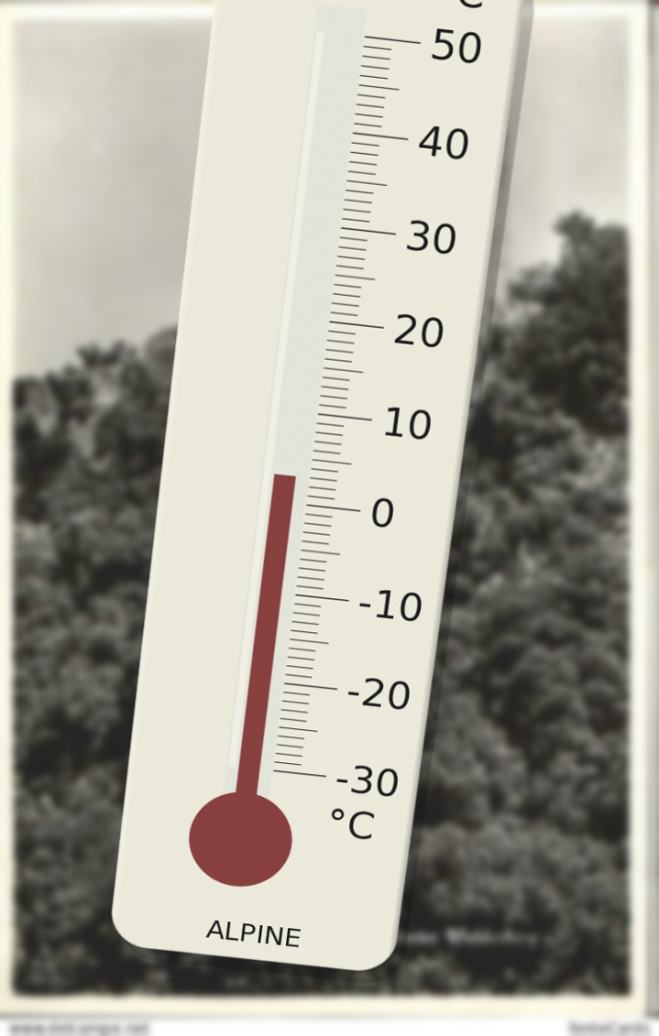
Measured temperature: 3,°C
